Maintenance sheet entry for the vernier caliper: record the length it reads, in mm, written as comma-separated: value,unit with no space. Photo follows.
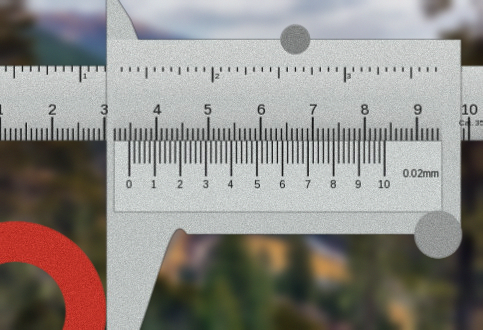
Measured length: 34.8,mm
